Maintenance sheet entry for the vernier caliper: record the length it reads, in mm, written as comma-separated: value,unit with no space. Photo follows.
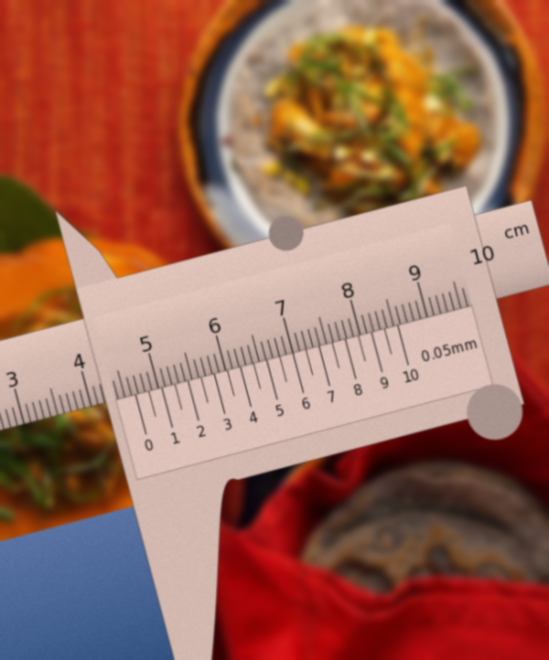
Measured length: 46.6,mm
